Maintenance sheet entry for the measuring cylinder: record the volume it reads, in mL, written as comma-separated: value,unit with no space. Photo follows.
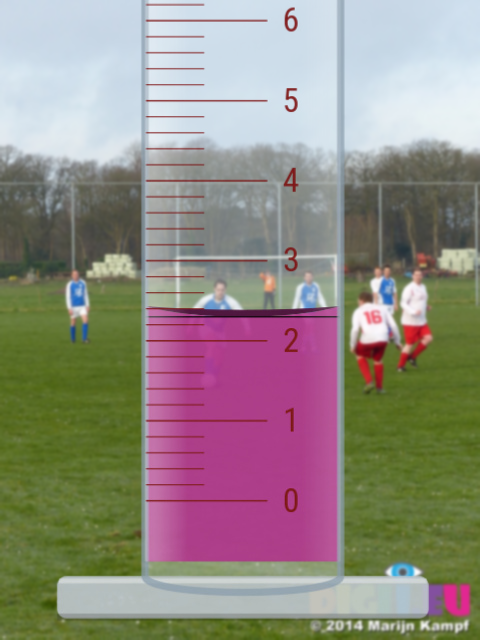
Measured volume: 2.3,mL
